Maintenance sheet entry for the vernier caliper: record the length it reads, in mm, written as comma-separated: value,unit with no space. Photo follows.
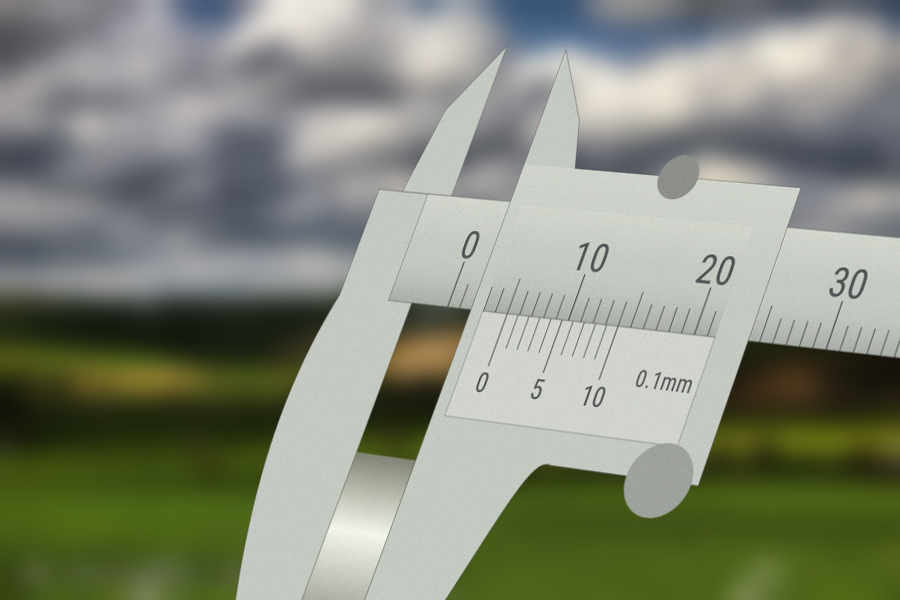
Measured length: 5.0,mm
